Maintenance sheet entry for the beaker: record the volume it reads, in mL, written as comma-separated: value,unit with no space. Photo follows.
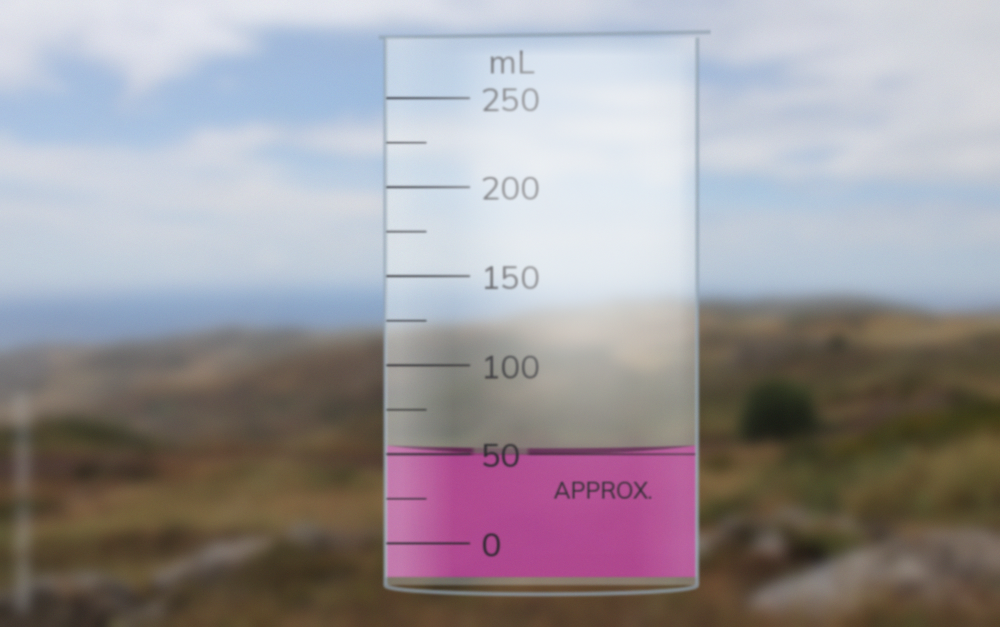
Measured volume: 50,mL
